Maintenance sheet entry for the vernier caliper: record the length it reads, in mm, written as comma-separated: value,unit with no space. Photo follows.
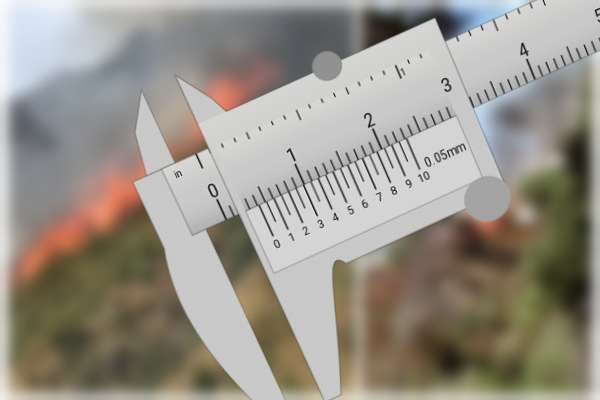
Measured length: 4.2,mm
